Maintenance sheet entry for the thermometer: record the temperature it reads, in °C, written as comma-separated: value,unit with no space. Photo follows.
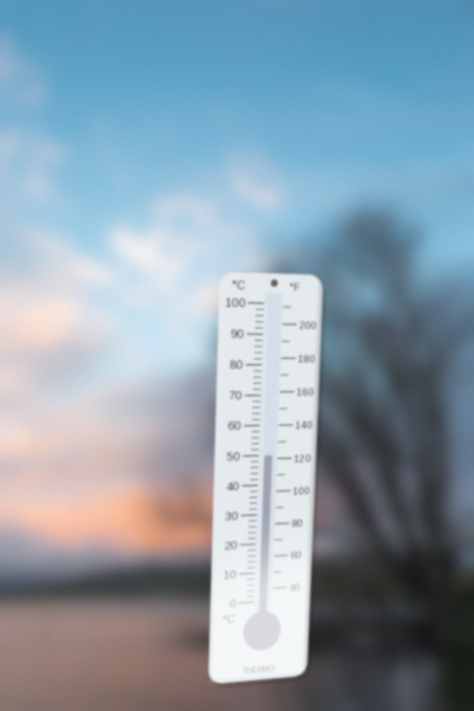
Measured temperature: 50,°C
